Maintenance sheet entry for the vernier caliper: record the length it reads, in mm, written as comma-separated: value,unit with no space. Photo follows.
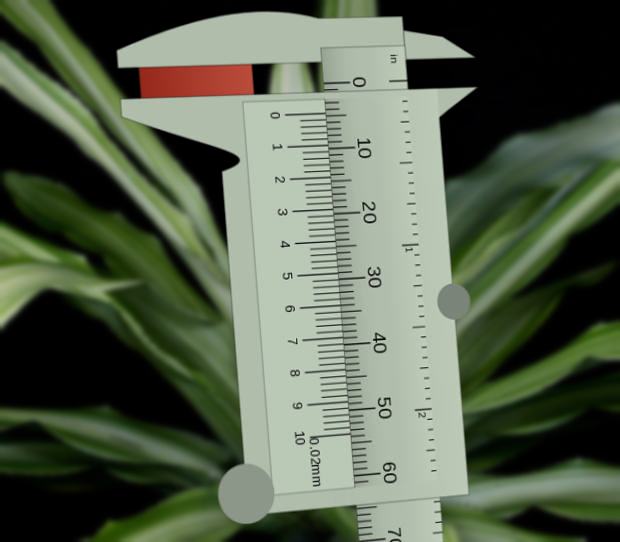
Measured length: 4.6,mm
